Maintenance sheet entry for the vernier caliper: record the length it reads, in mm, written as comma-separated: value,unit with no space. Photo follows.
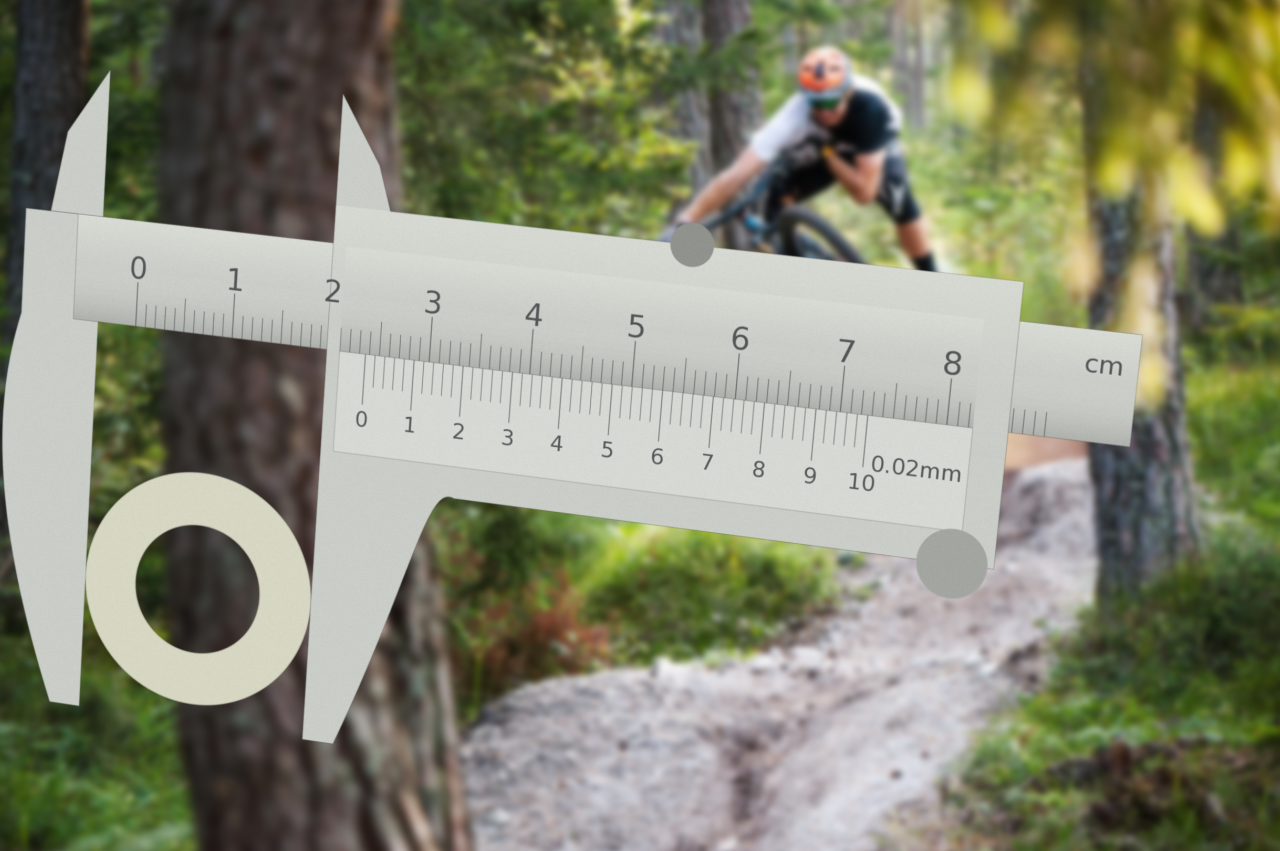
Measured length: 23.6,mm
